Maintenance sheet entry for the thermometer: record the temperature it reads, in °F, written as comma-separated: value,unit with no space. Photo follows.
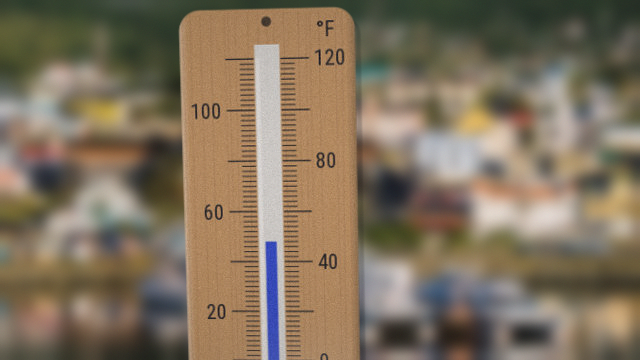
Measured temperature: 48,°F
